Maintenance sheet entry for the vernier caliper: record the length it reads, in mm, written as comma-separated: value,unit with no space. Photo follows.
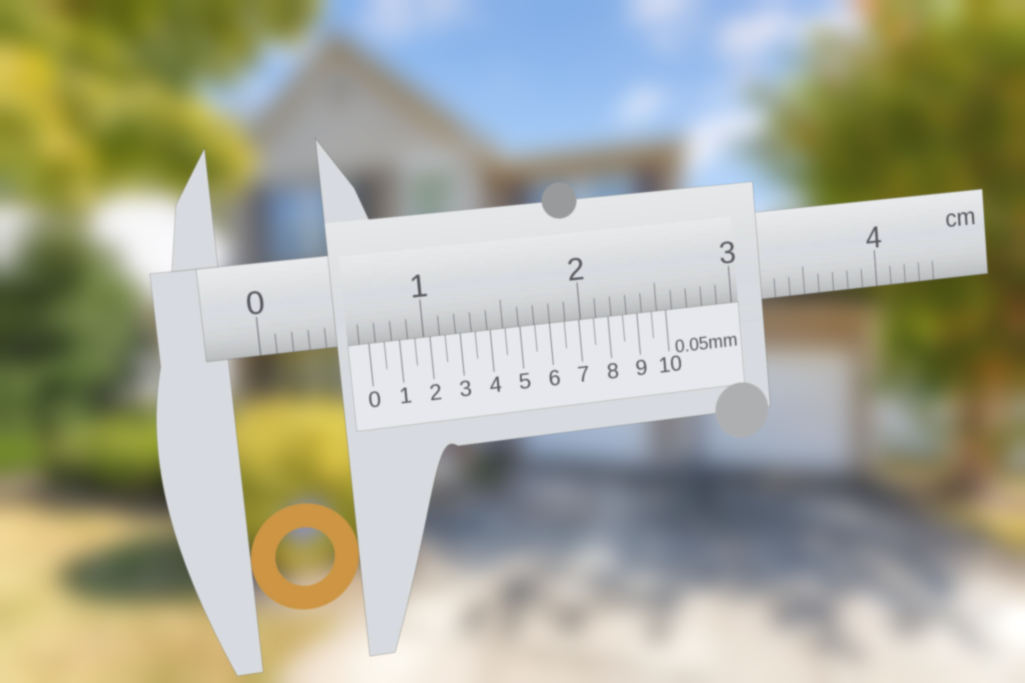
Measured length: 6.6,mm
